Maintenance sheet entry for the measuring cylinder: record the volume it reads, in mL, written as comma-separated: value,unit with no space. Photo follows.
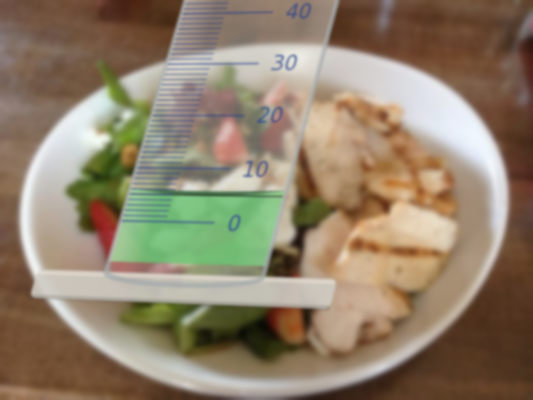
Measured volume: 5,mL
